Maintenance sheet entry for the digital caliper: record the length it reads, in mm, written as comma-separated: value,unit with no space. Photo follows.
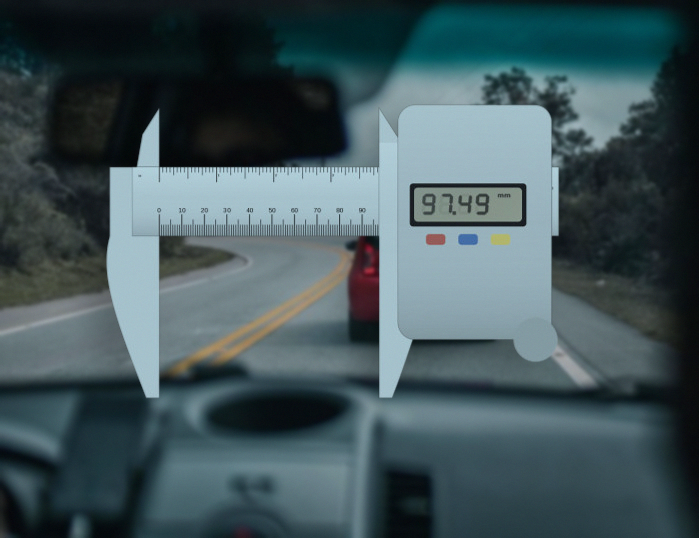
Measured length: 97.49,mm
